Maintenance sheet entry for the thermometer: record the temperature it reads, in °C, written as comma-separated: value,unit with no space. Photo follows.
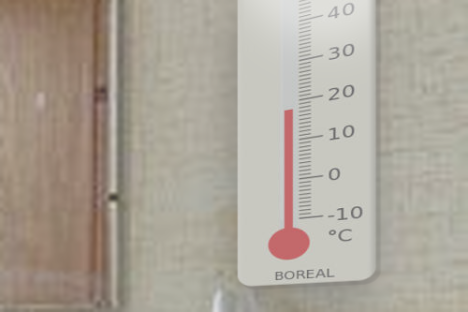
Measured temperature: 18,°C
